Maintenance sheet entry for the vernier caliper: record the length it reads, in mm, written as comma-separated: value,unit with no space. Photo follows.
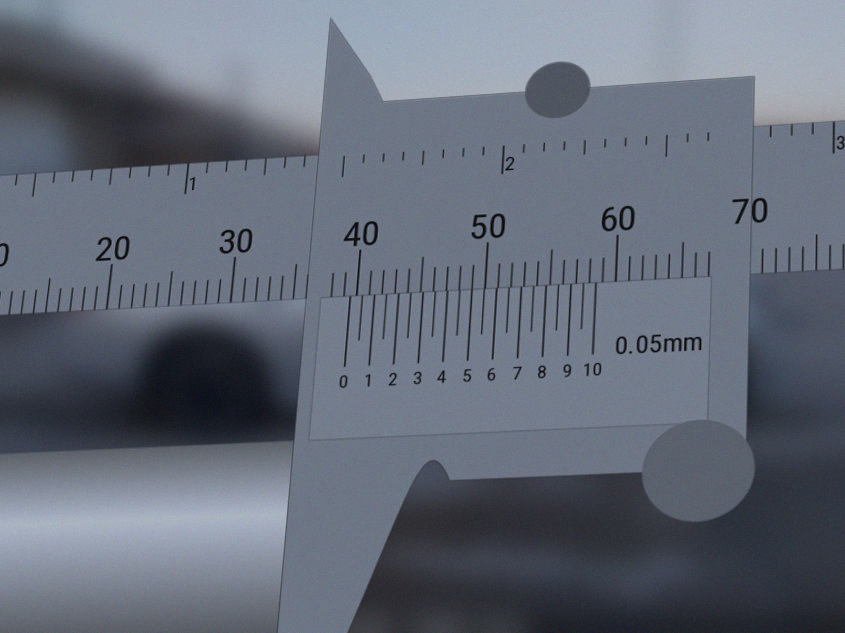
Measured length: 39.5,mm
